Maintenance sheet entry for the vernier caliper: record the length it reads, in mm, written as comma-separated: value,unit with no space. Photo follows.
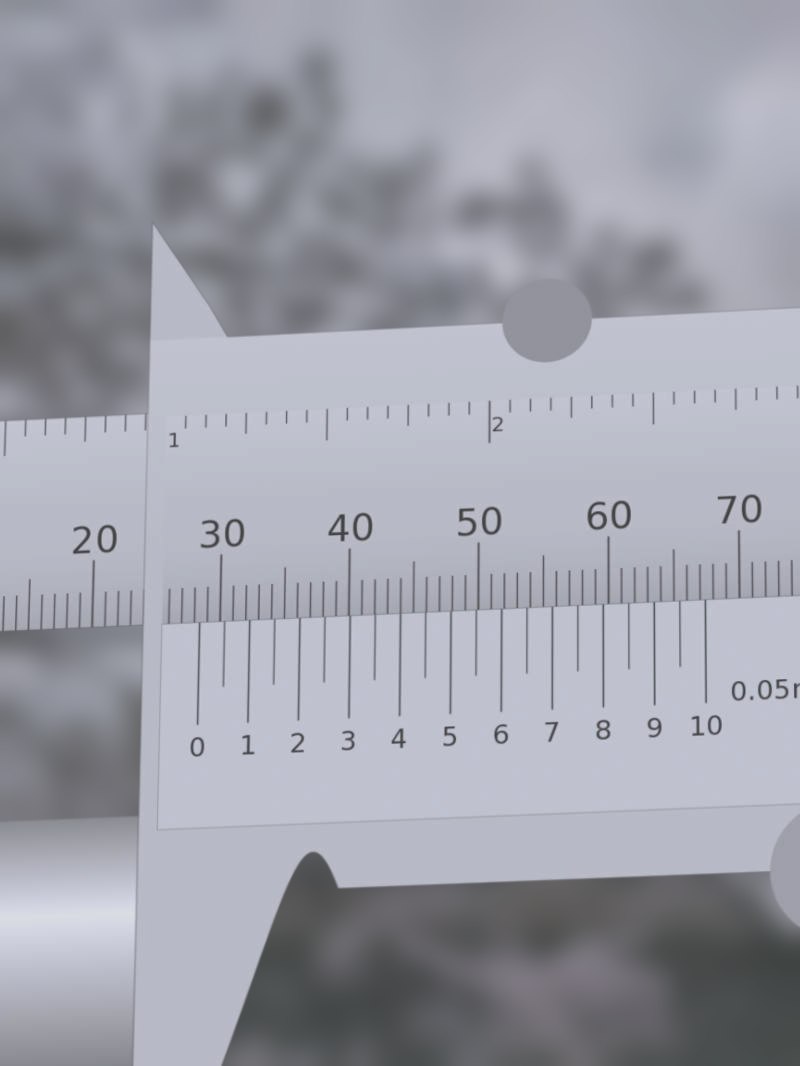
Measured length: 28.4,mm
